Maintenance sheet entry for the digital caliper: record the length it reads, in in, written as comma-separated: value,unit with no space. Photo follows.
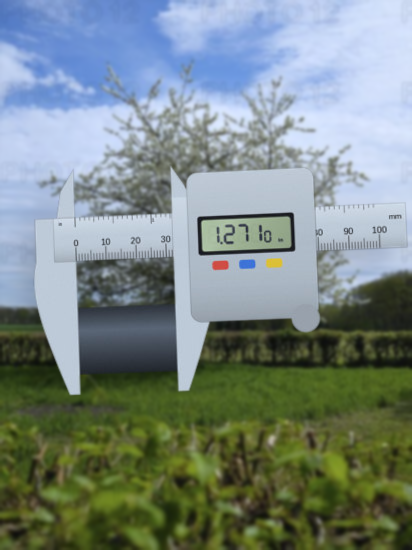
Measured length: 1.2710,in
